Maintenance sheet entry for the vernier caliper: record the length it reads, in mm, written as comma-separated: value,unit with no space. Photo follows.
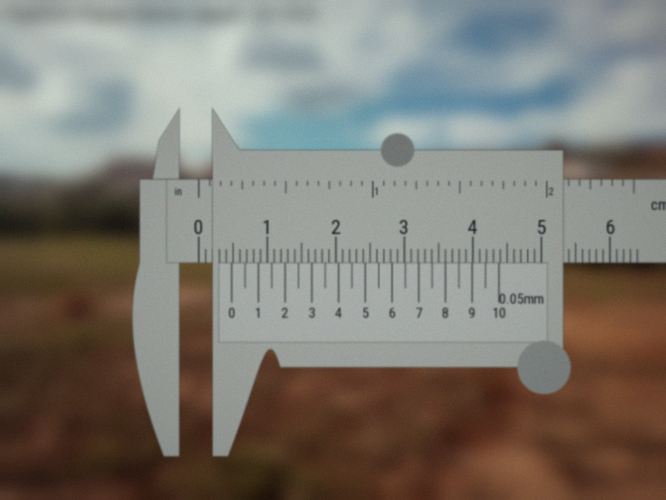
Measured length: 4.8,mm
